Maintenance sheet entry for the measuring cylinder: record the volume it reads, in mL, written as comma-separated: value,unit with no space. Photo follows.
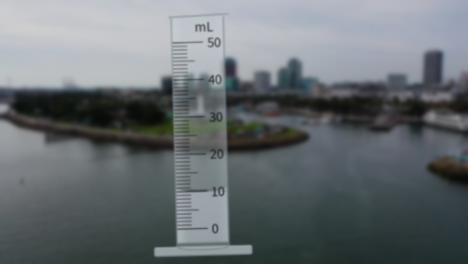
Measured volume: 10,mL
